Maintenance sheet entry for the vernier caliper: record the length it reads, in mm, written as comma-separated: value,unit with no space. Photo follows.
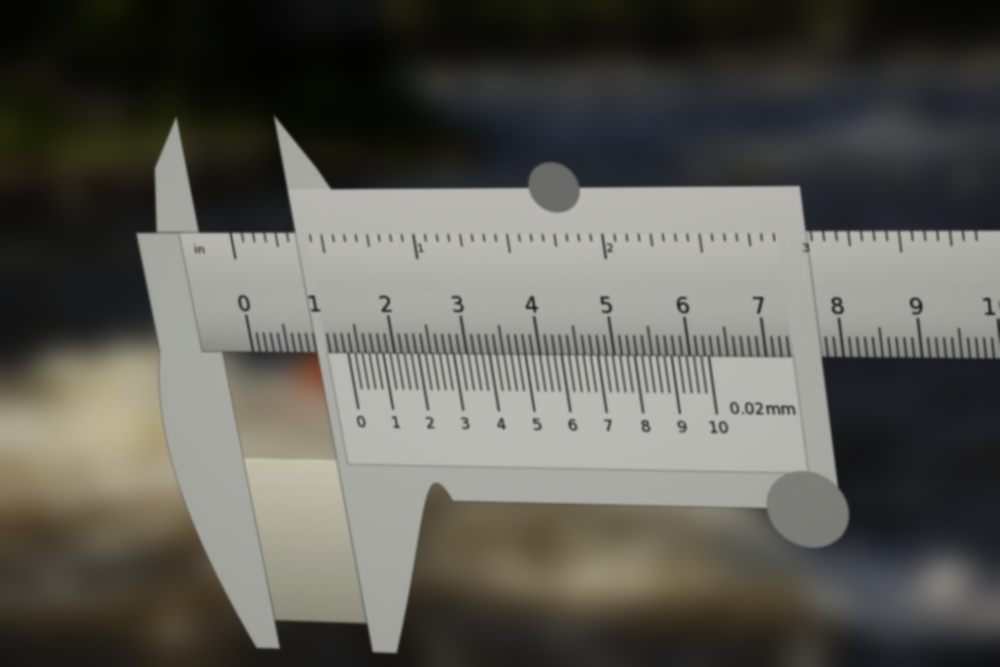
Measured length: 13.5,mm
